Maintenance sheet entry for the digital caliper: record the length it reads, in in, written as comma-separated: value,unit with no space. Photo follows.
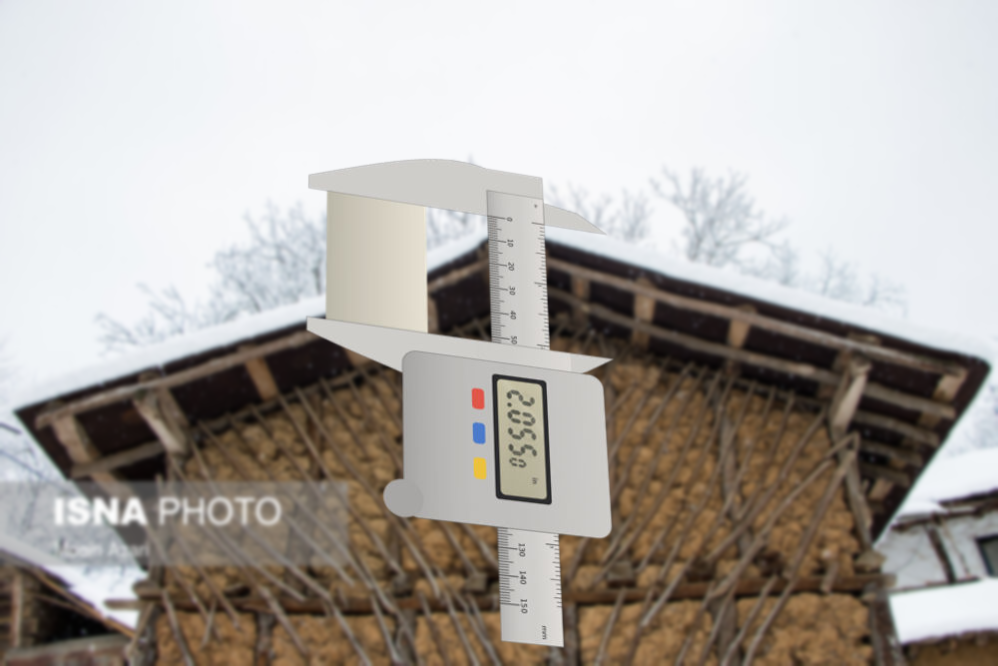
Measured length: 2.0550,in
